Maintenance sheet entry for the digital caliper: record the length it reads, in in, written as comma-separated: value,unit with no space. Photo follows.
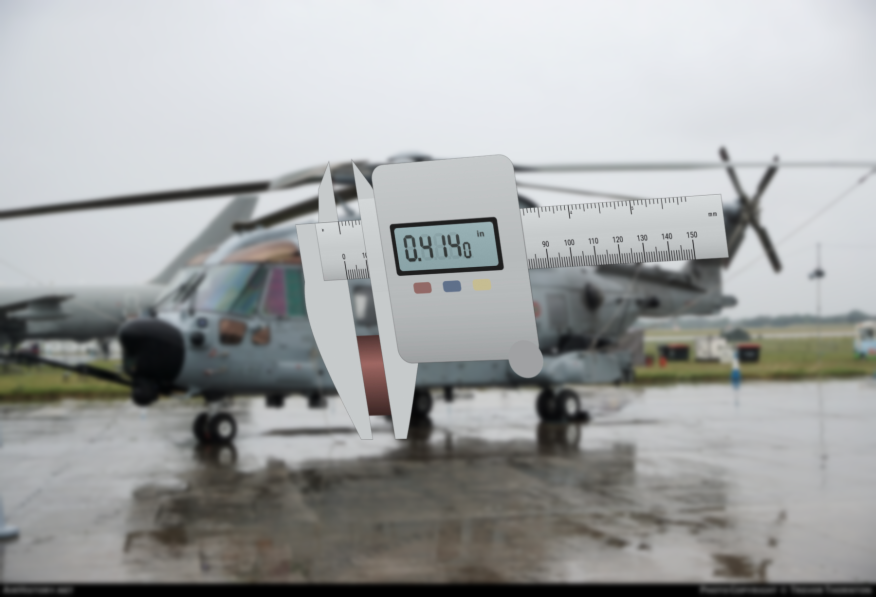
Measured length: 0.4140,in
